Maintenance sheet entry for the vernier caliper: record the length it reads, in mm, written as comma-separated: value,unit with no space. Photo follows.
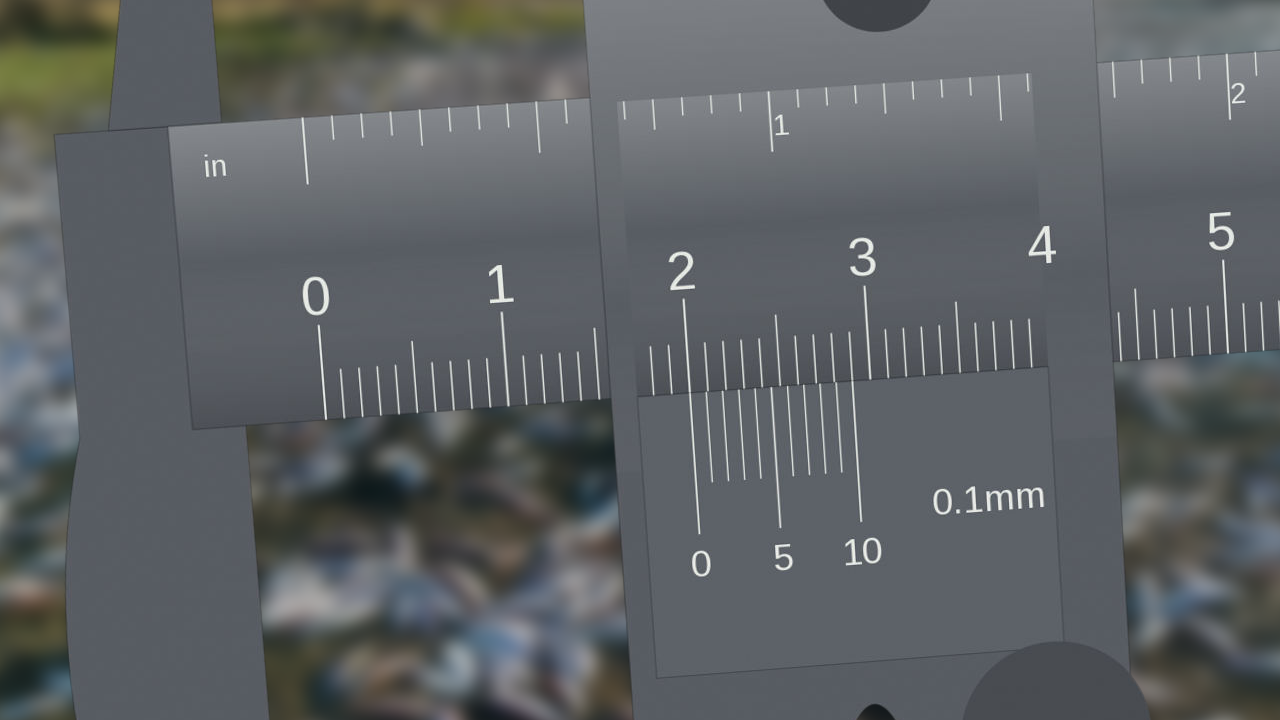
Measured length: 20.0,mm
